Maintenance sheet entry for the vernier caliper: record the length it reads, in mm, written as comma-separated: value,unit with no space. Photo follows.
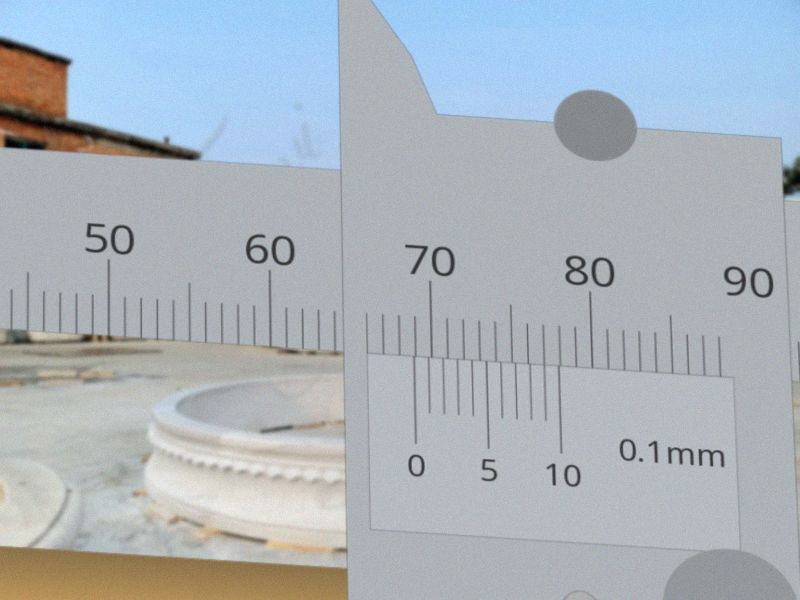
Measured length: 68.9,mm
